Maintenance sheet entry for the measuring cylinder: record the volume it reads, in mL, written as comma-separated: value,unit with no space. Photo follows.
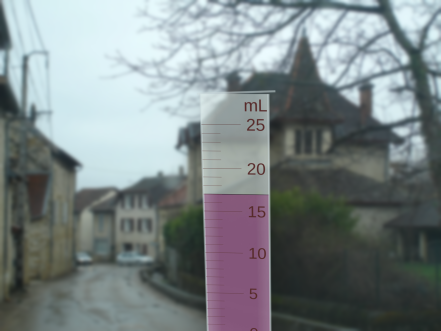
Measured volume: 17,mL
